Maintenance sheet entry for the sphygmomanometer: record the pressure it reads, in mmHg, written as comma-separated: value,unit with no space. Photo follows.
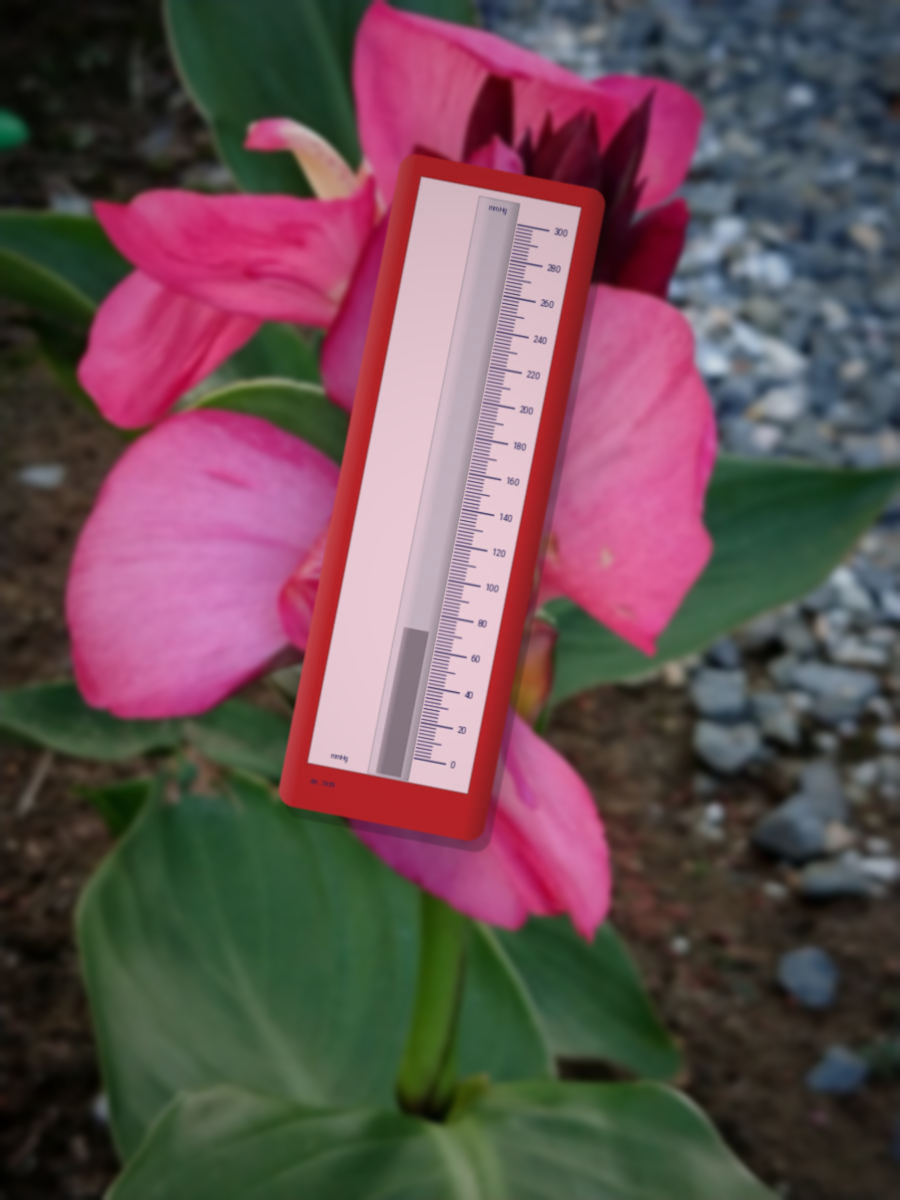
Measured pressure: 70,mmHg
